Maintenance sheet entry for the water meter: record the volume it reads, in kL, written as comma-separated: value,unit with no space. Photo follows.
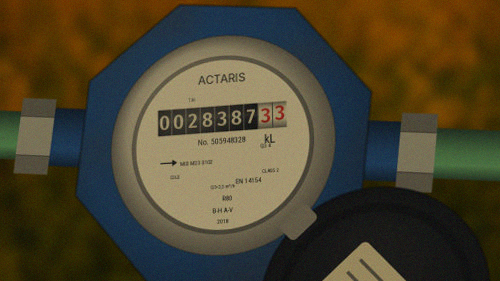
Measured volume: 28387.33,kL
